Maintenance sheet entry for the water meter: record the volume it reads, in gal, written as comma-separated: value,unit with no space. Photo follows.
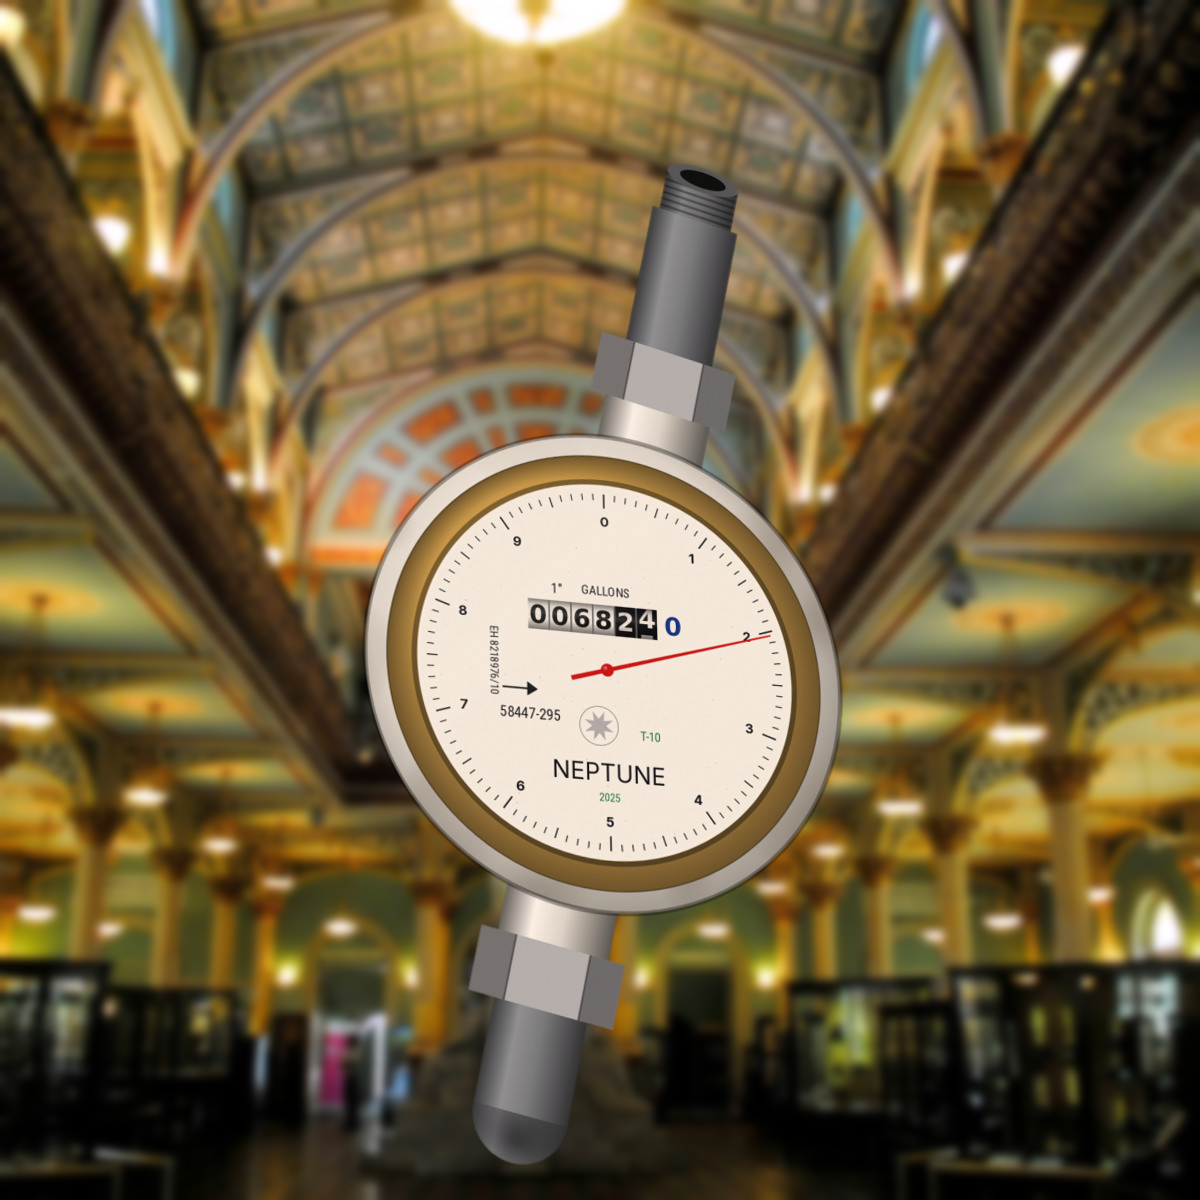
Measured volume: 68242.0,gal
